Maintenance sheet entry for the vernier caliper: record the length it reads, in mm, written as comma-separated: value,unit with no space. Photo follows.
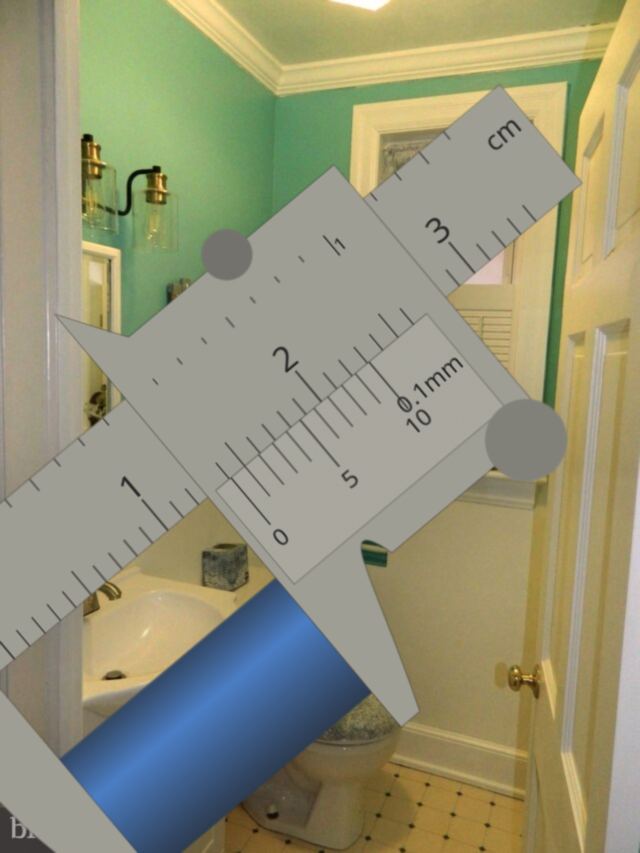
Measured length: 14.1,mm
